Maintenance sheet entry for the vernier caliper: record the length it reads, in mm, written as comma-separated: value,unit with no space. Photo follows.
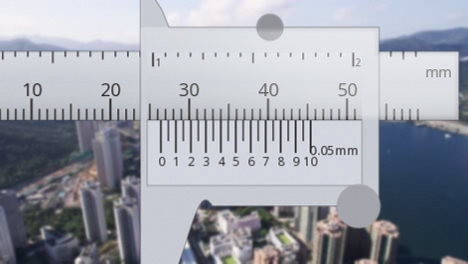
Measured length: 26.4,mm
